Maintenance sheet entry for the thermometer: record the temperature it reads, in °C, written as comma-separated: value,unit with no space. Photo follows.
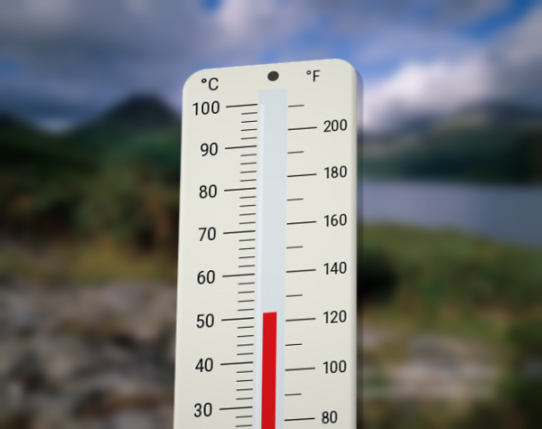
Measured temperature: 51,°C
